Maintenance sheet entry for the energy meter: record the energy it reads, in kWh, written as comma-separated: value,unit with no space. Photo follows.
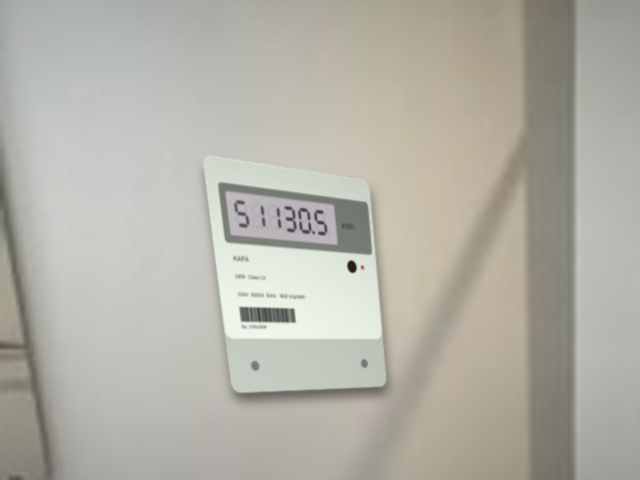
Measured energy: 51130.5,kWh
